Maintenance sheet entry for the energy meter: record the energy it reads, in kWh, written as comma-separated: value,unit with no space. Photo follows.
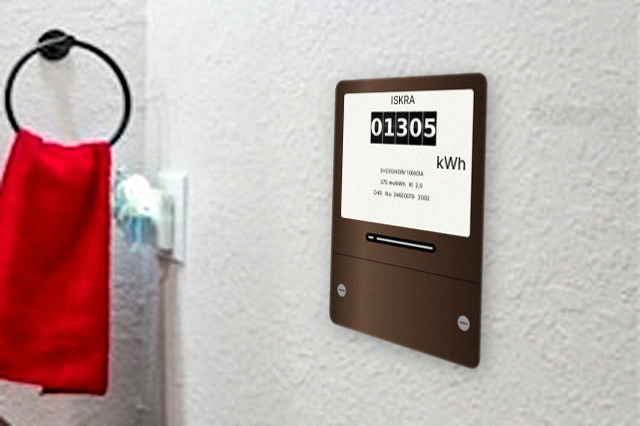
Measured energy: 1305,kWh
